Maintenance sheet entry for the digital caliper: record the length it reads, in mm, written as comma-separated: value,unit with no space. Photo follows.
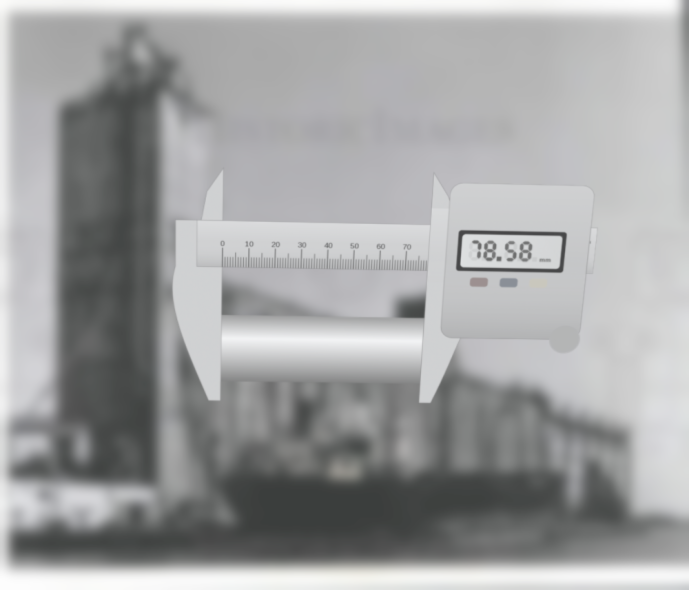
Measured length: 78.58,mm
